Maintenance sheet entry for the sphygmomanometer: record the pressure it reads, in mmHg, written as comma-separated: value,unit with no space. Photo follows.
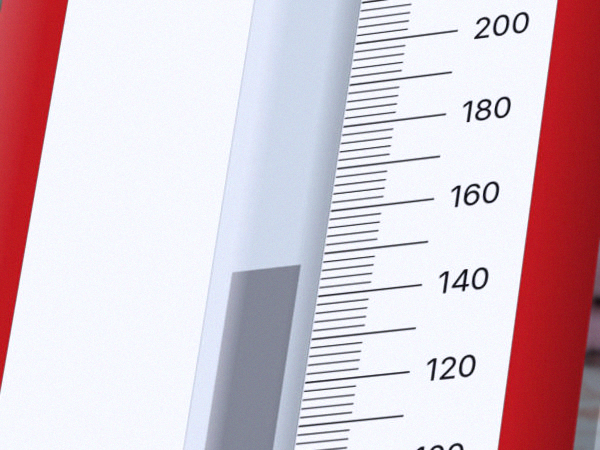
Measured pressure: 148,mmHg
